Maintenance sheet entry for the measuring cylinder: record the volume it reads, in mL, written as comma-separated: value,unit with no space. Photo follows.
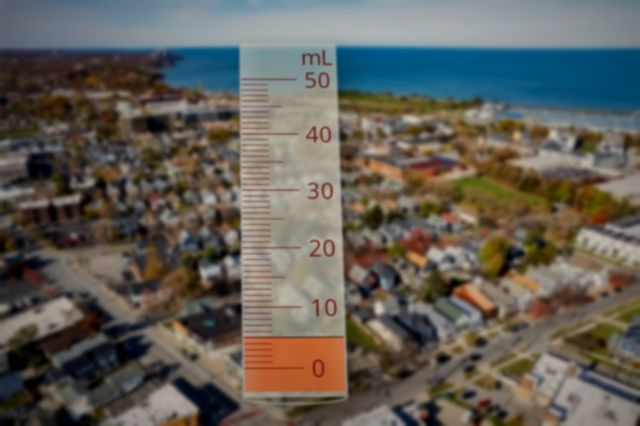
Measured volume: 5,mL
